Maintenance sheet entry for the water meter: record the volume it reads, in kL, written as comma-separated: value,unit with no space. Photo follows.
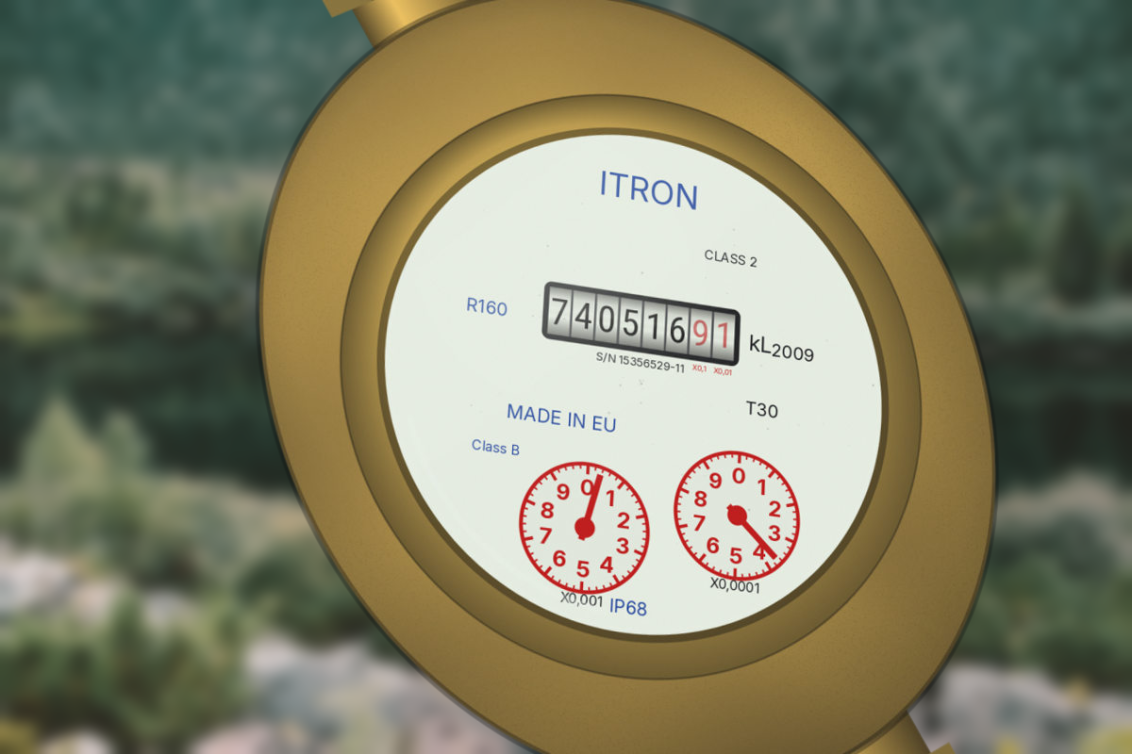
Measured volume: 740516.9103,kL
